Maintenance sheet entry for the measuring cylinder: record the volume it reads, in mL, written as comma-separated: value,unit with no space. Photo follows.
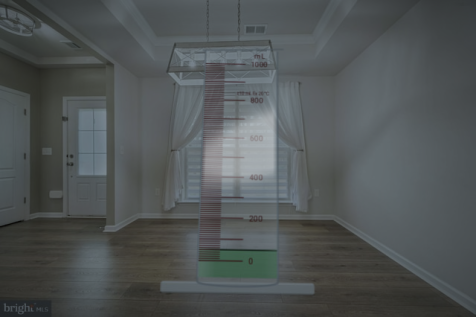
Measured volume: 50,mL
